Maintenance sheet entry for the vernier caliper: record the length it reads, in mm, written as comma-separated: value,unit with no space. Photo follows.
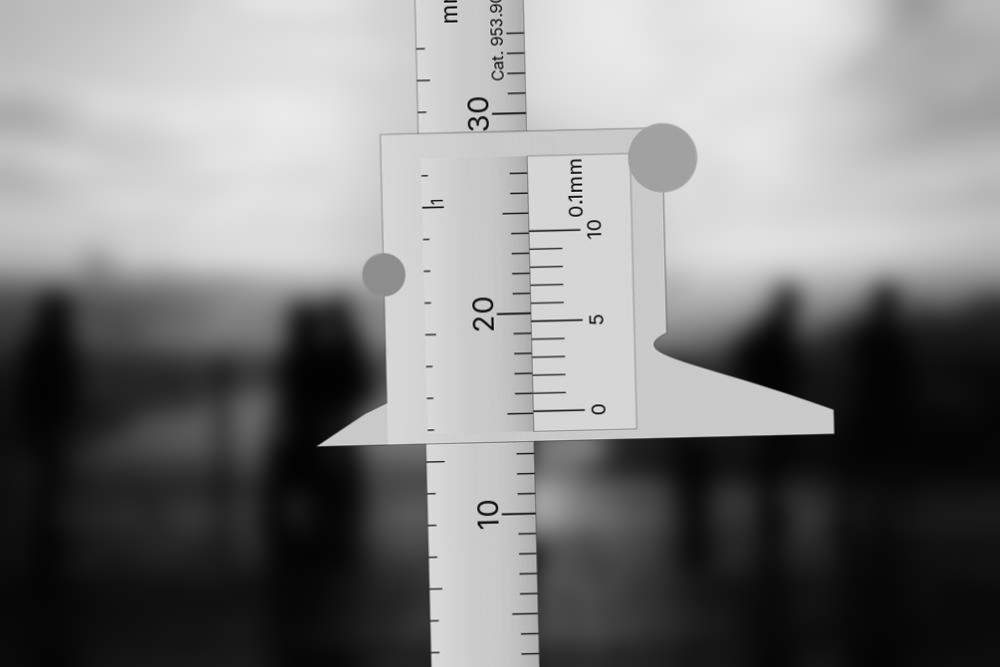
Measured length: 15.1,mm
